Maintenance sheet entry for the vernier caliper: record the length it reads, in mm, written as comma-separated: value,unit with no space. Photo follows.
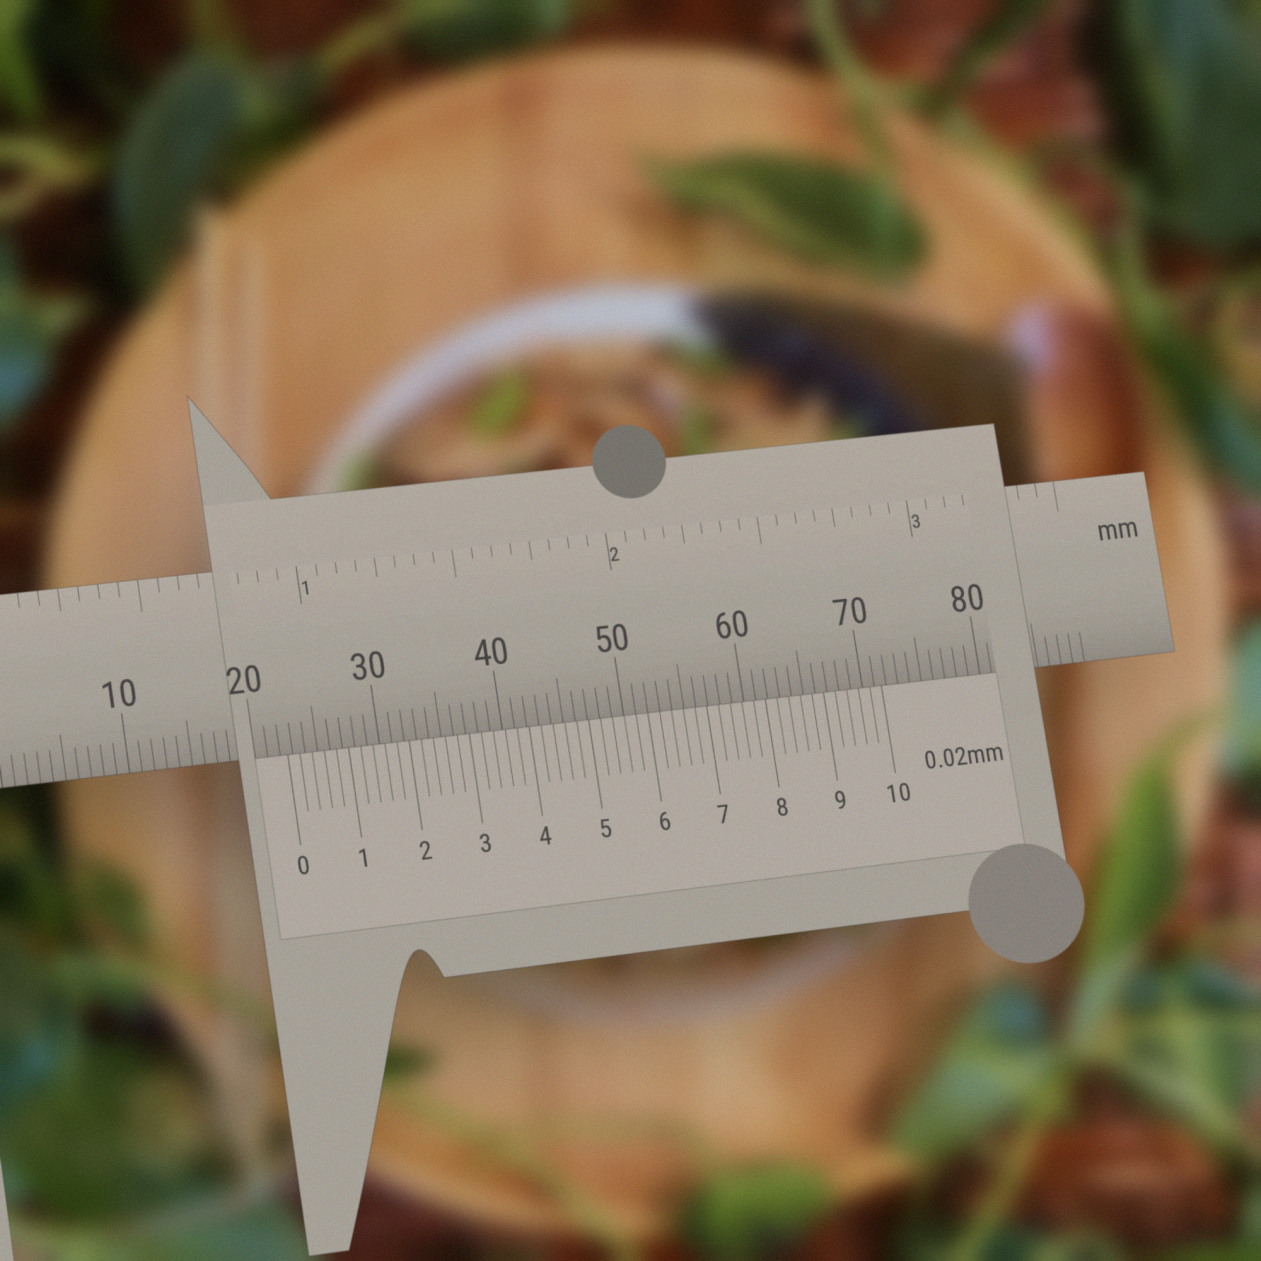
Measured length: 22.6,mm
